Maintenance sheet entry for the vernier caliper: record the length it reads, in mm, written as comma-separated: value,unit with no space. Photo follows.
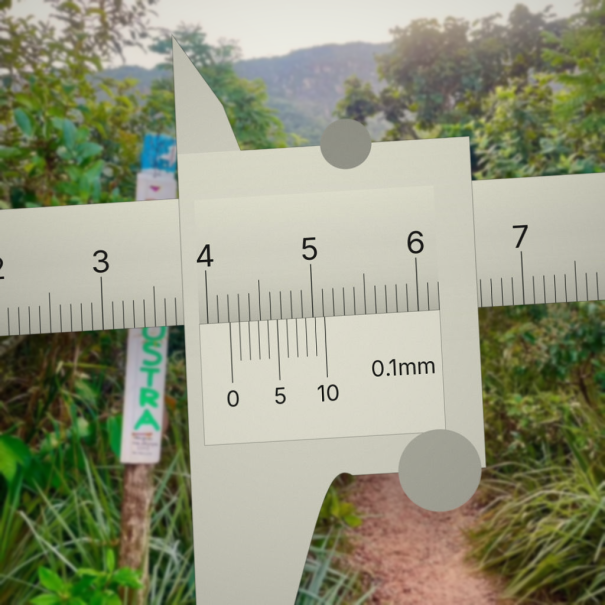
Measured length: 42.1,mm
